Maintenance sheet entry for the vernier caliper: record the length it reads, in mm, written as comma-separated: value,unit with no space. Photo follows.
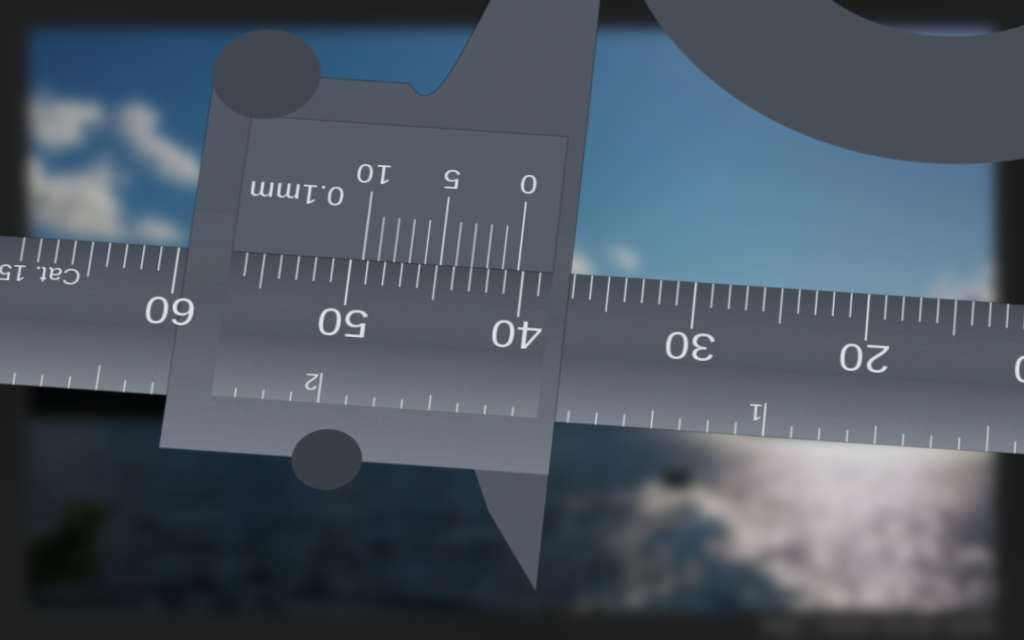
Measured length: 40.3,mm
